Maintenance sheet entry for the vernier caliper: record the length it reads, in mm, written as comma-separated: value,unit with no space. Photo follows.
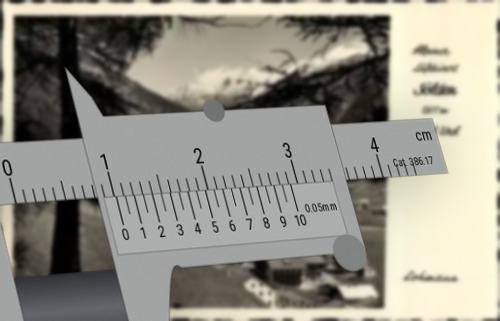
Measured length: 10.2,mm
